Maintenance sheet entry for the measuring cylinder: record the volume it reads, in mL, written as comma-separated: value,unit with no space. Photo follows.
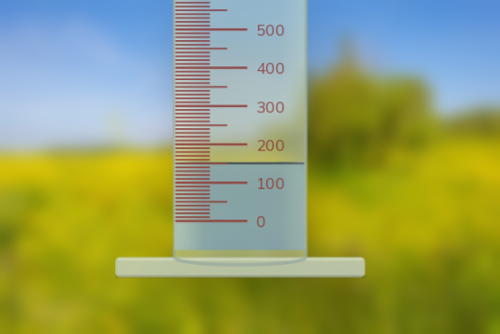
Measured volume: 150,mL
